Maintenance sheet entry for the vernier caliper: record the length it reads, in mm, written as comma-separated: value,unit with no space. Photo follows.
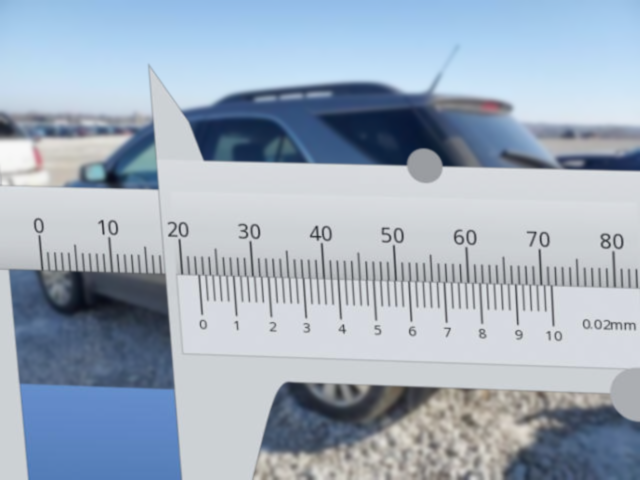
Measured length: 22.4,mm
